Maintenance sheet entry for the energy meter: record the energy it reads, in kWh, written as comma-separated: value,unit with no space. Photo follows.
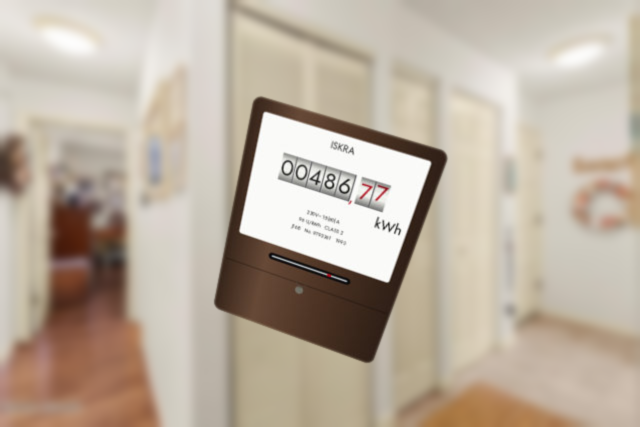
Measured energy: 486.77,kWh
